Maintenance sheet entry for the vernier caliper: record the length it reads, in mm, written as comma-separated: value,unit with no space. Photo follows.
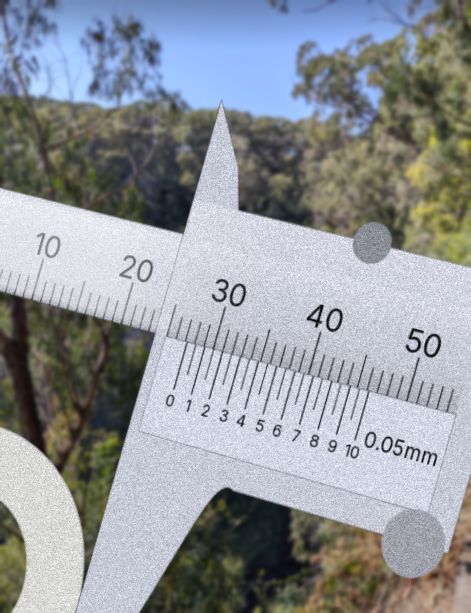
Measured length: 27.2,mm
